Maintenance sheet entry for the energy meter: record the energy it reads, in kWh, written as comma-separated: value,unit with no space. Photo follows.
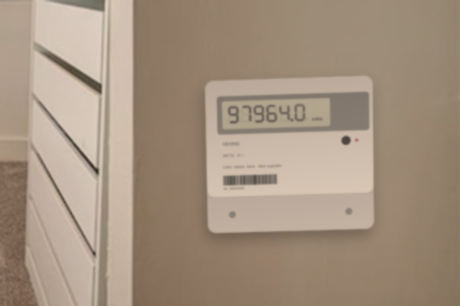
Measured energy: 97964.0,kWh
